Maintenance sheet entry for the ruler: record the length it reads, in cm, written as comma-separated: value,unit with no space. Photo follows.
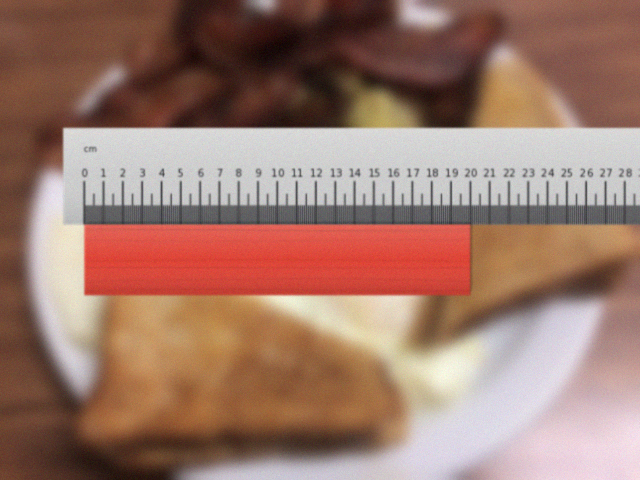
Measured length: 20,cm
